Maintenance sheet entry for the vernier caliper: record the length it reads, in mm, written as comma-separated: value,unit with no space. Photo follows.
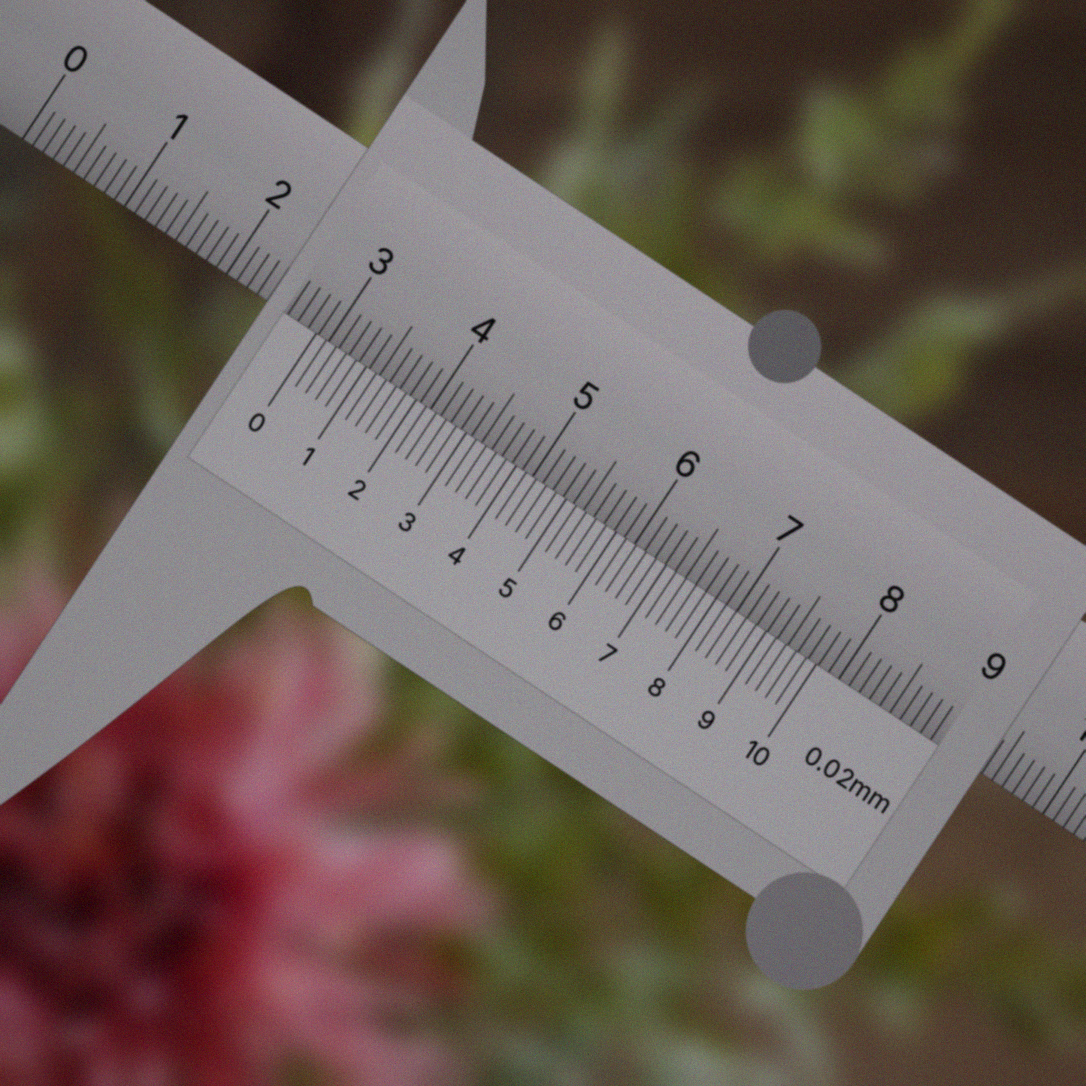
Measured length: 28.8,mm
